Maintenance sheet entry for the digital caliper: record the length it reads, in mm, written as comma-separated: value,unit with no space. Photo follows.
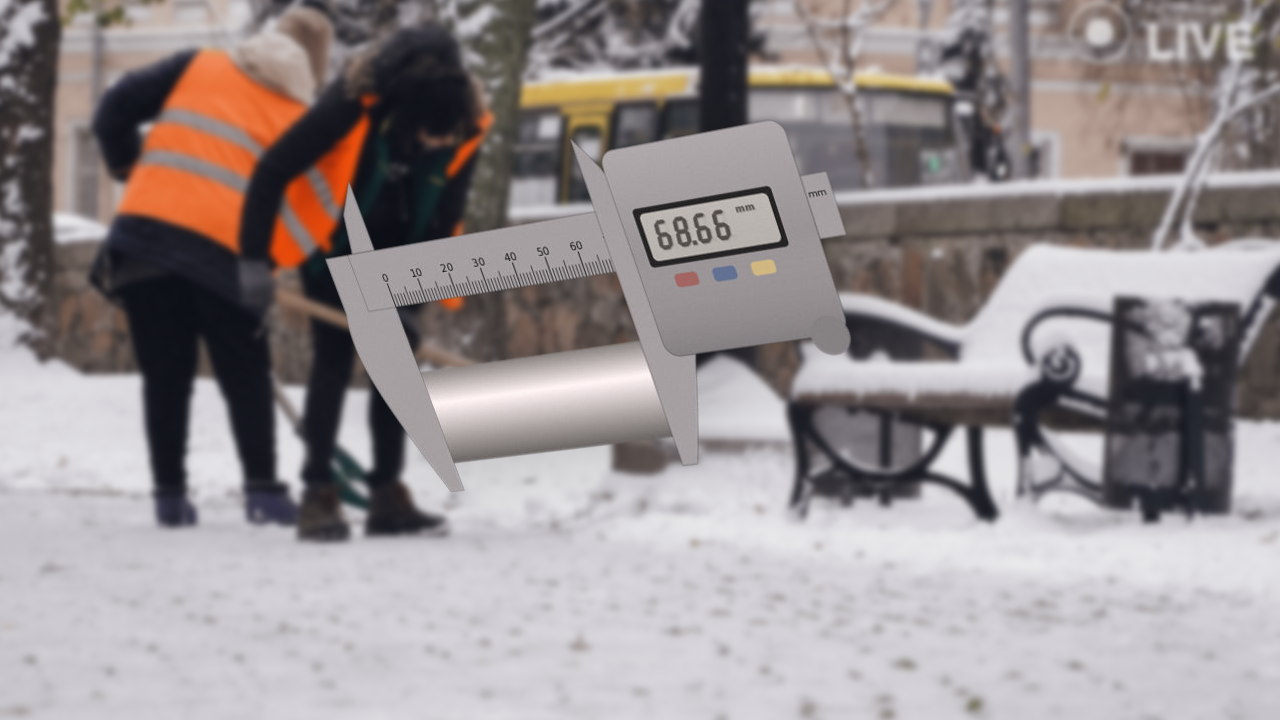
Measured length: 68.66,mm
